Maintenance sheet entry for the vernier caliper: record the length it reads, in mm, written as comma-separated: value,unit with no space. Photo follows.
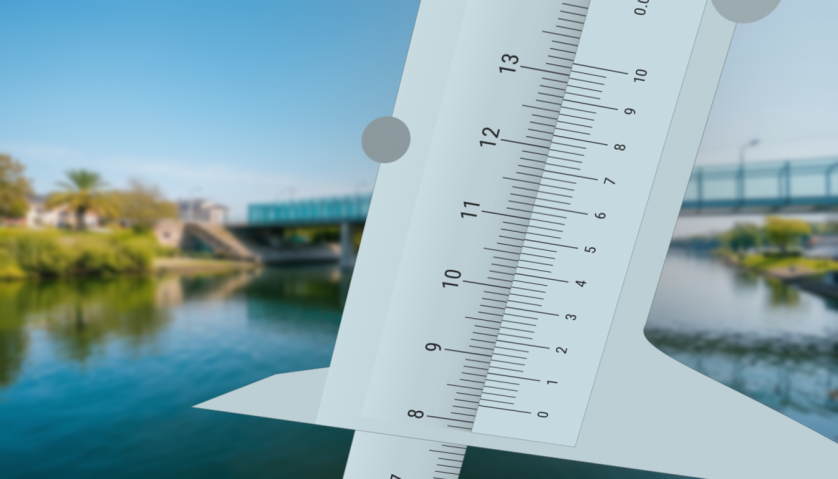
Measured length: 82.6,mm
